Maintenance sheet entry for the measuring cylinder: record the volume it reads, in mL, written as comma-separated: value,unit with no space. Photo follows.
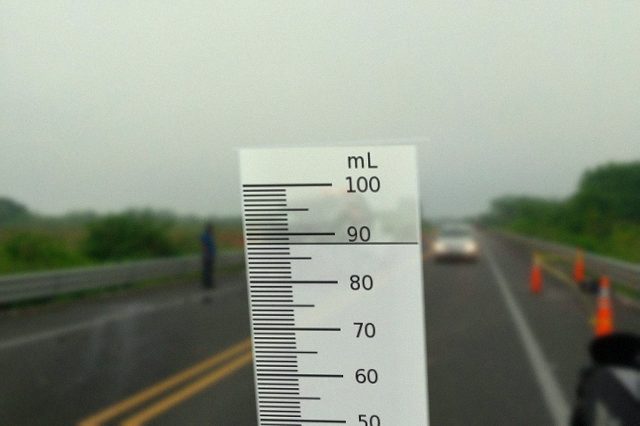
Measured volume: 88,mL
